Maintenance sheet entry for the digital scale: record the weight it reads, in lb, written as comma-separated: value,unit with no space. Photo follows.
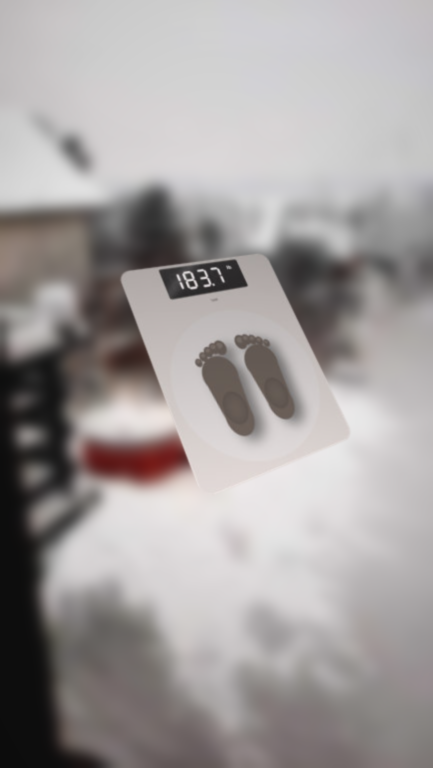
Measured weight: 183.7,lb
